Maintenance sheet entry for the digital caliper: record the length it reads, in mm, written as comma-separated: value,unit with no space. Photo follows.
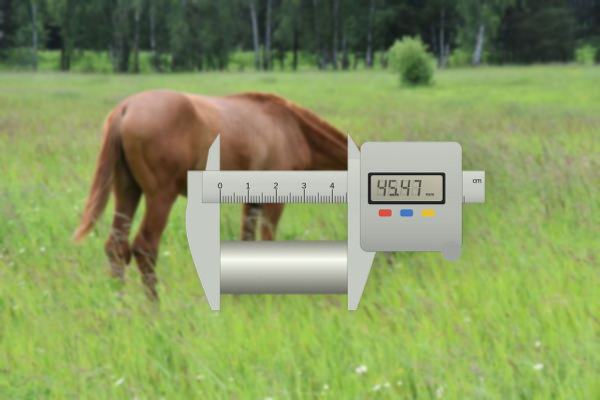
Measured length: 45.47,mm
